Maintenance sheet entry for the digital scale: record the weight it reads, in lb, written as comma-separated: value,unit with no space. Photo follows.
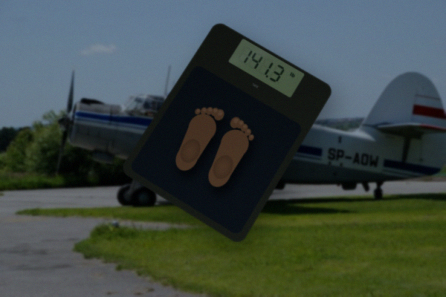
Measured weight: 141.3,lb
